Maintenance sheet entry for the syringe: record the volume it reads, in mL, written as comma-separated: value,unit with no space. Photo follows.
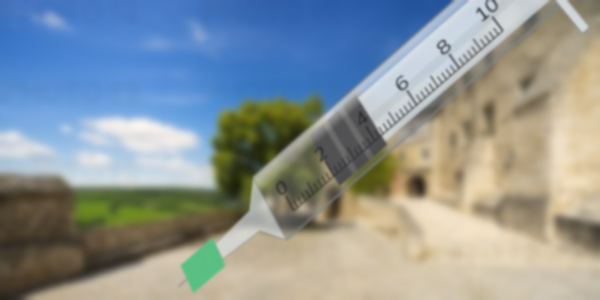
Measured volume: 2,mL
